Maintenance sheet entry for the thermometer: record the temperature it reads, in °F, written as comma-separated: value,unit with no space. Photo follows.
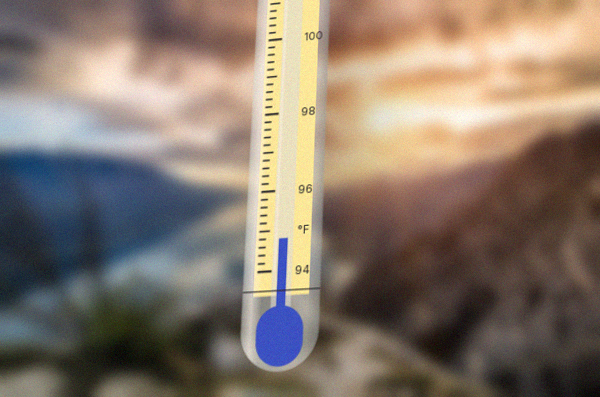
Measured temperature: 94.8,°F
